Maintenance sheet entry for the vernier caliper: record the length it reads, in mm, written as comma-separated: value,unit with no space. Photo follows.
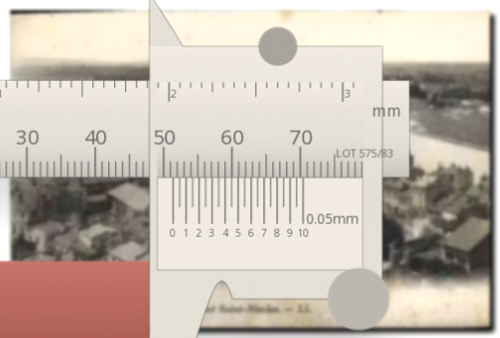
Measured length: 51.4,mm
